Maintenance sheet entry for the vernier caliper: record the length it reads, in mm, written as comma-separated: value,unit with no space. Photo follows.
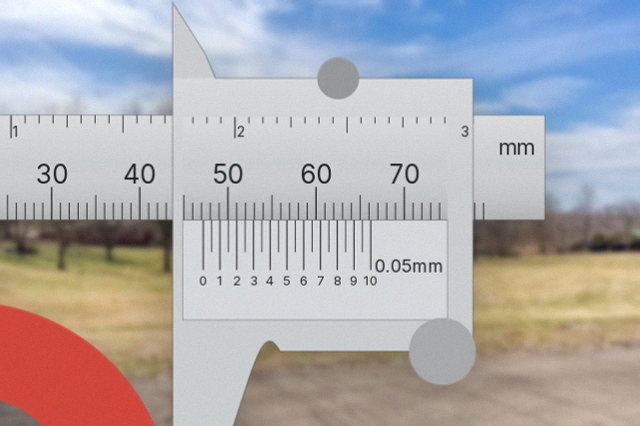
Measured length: 47.2,mm
